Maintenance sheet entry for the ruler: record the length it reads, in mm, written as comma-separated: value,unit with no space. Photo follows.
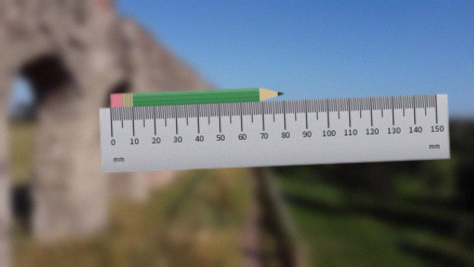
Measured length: 80,mm
